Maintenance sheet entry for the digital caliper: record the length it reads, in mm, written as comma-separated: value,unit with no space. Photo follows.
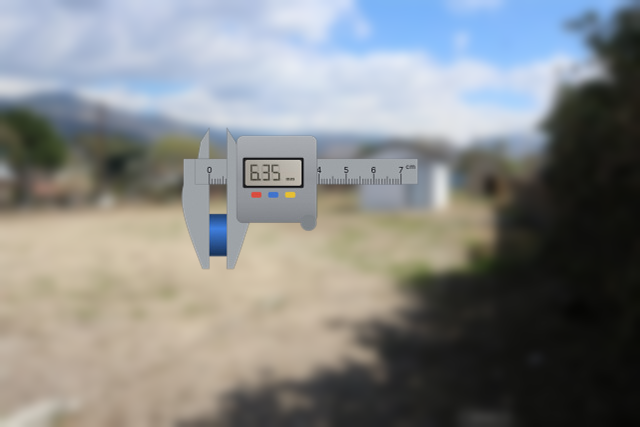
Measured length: 6.35,mm
